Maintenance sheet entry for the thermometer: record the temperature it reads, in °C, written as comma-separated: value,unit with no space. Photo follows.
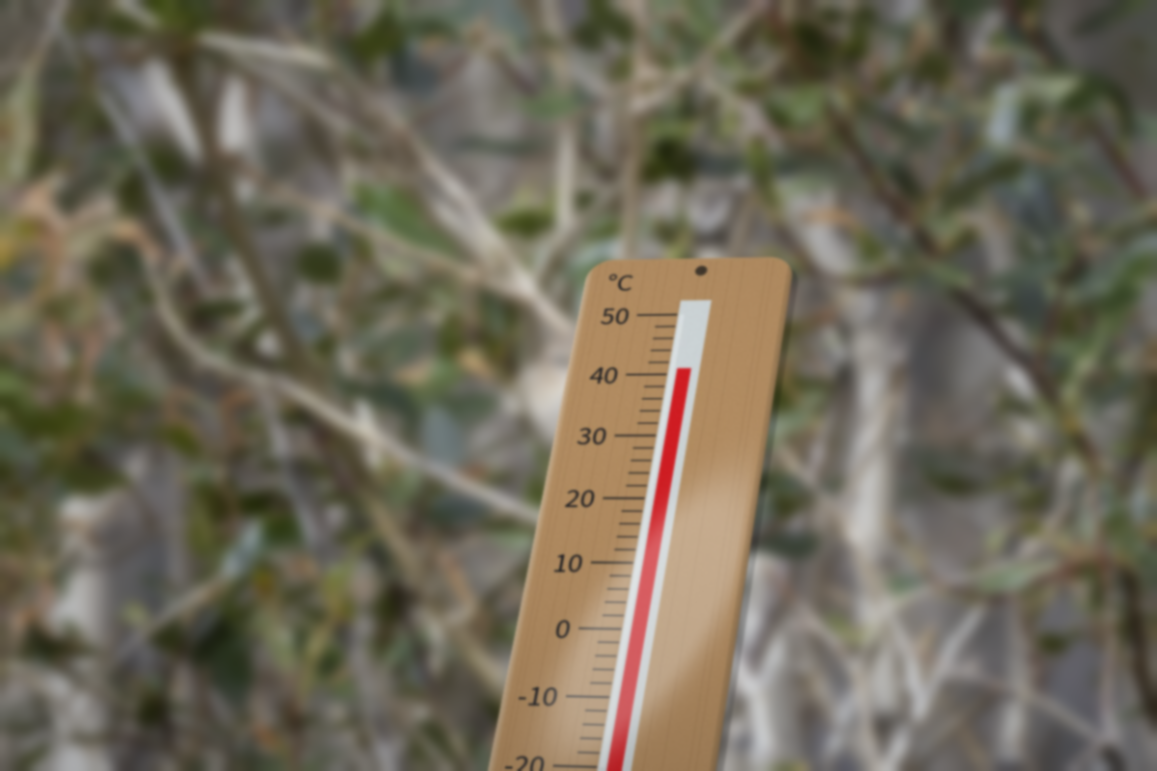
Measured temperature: 41,°C
